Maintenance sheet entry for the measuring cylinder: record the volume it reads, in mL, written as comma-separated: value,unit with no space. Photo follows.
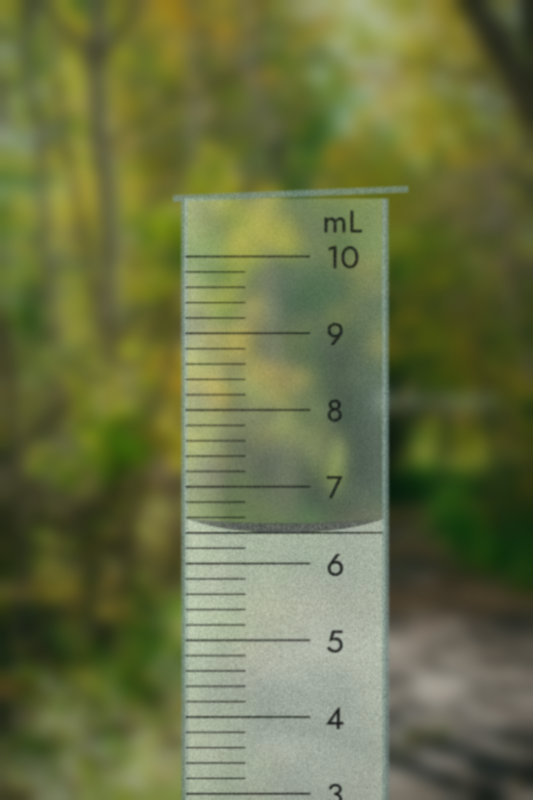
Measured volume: 6.4,mL
